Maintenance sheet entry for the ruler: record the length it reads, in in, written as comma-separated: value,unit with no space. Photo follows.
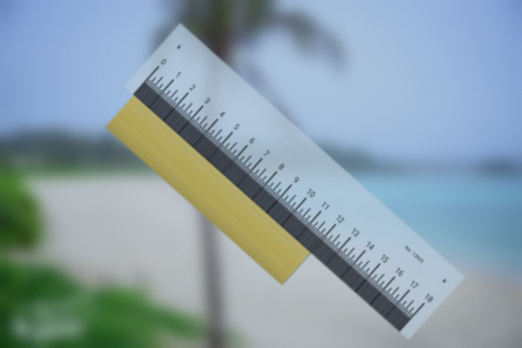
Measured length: 12,in
